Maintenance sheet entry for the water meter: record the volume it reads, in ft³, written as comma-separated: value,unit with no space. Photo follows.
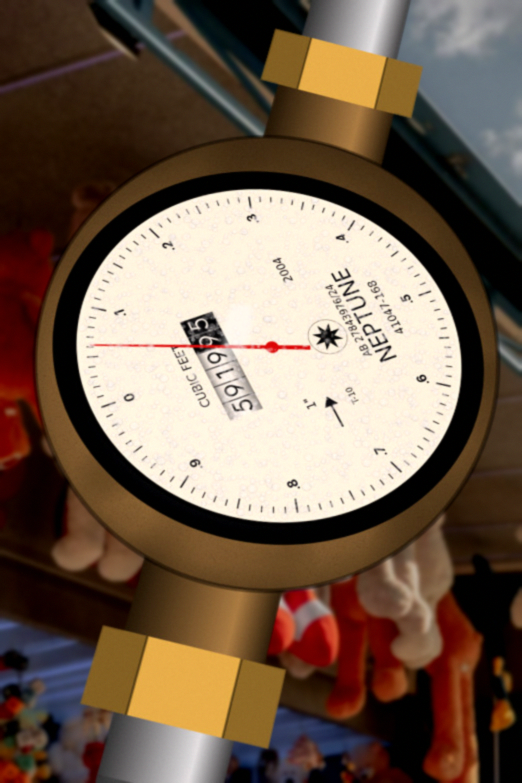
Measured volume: 591995.06,ft³
